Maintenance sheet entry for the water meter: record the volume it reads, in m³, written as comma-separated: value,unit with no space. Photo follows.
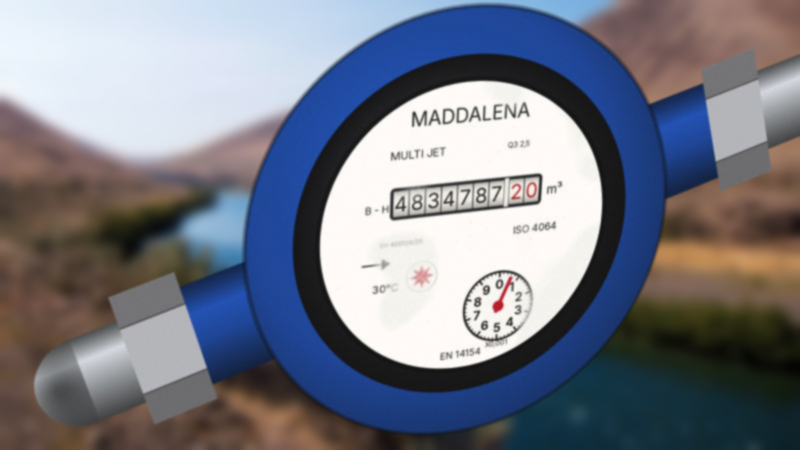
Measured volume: 4834787.200,m³
